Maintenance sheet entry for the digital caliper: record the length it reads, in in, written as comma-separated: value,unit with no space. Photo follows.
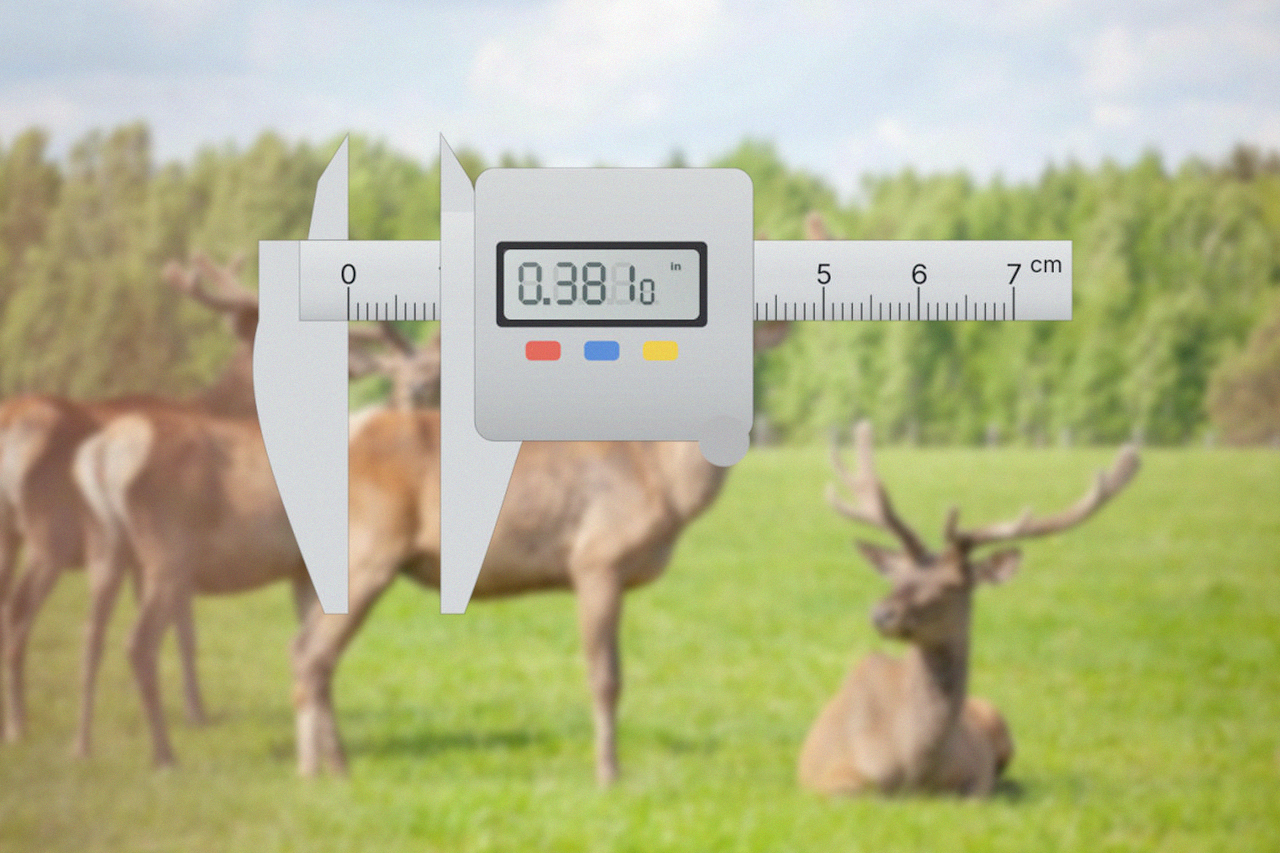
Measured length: 0.3810,in
